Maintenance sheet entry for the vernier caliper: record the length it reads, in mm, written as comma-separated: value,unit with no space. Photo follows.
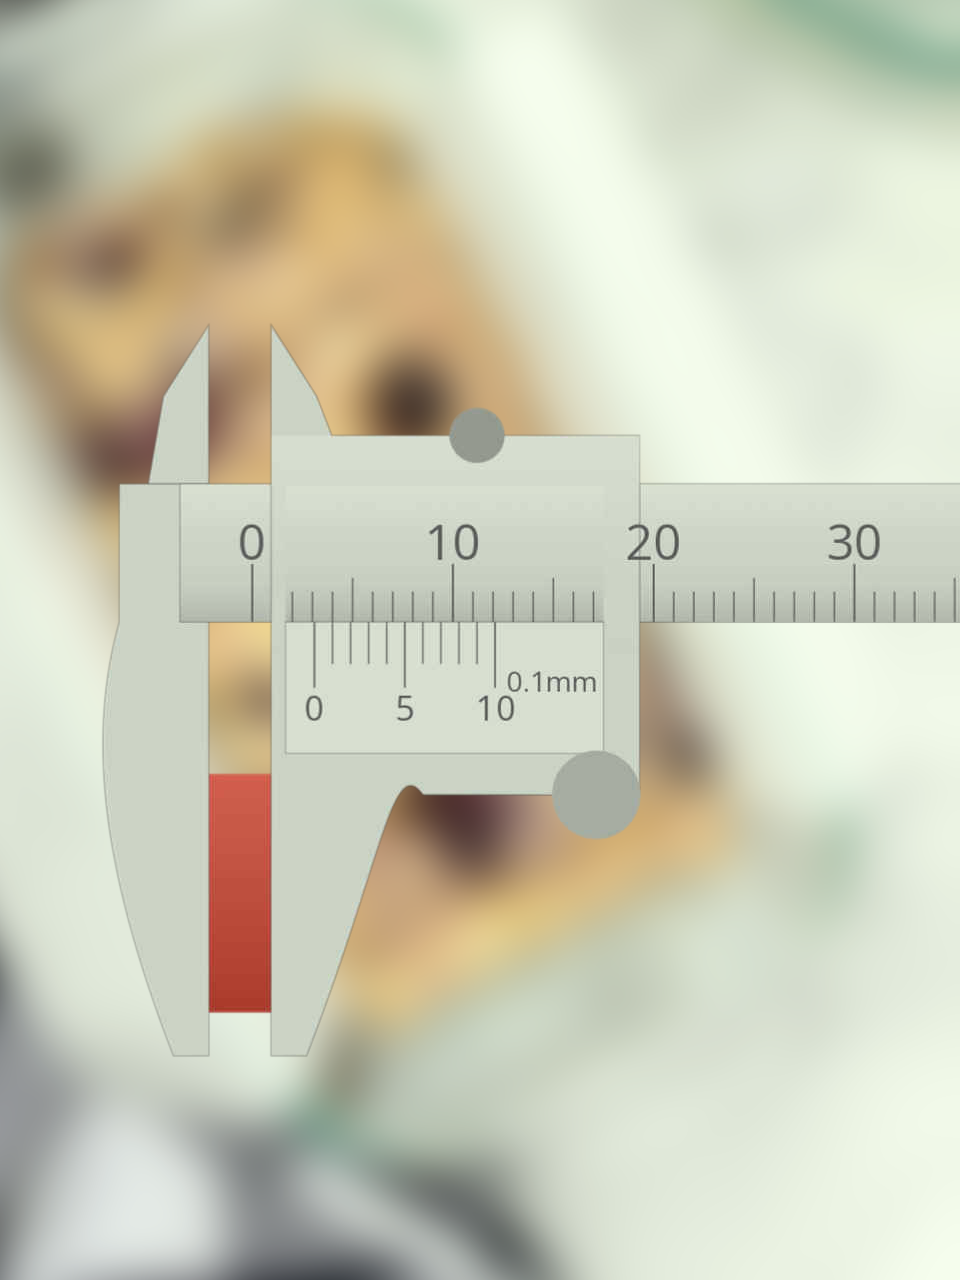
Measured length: 3.1,mm
